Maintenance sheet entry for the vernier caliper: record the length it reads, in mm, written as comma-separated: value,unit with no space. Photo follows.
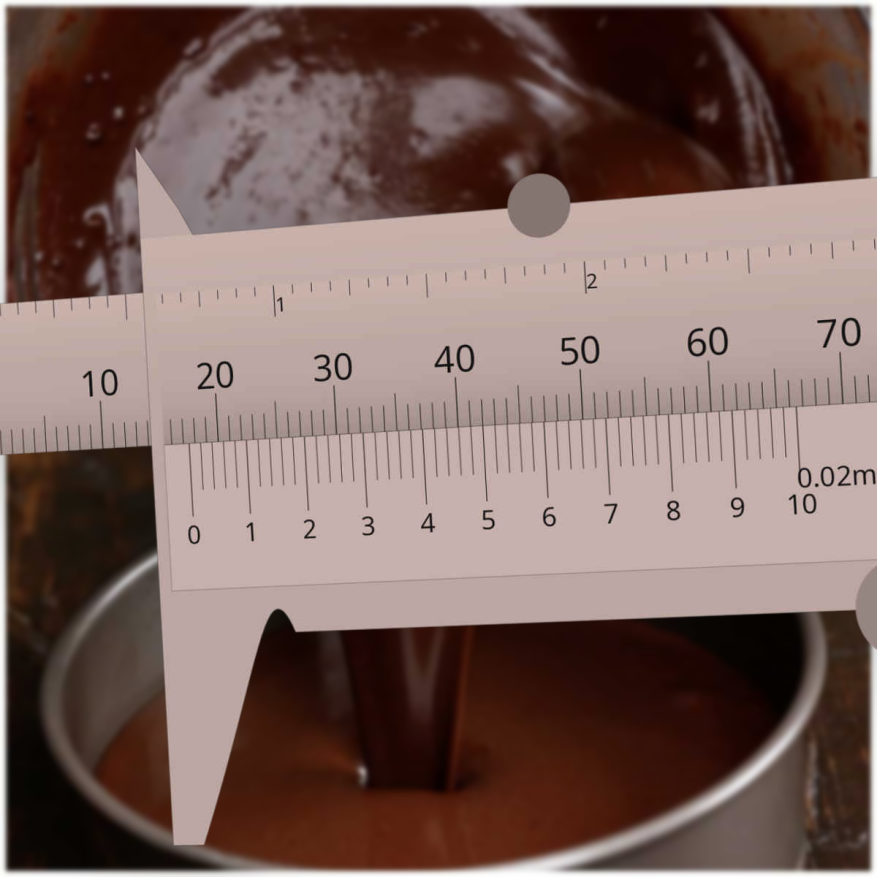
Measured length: 17.5,mm
